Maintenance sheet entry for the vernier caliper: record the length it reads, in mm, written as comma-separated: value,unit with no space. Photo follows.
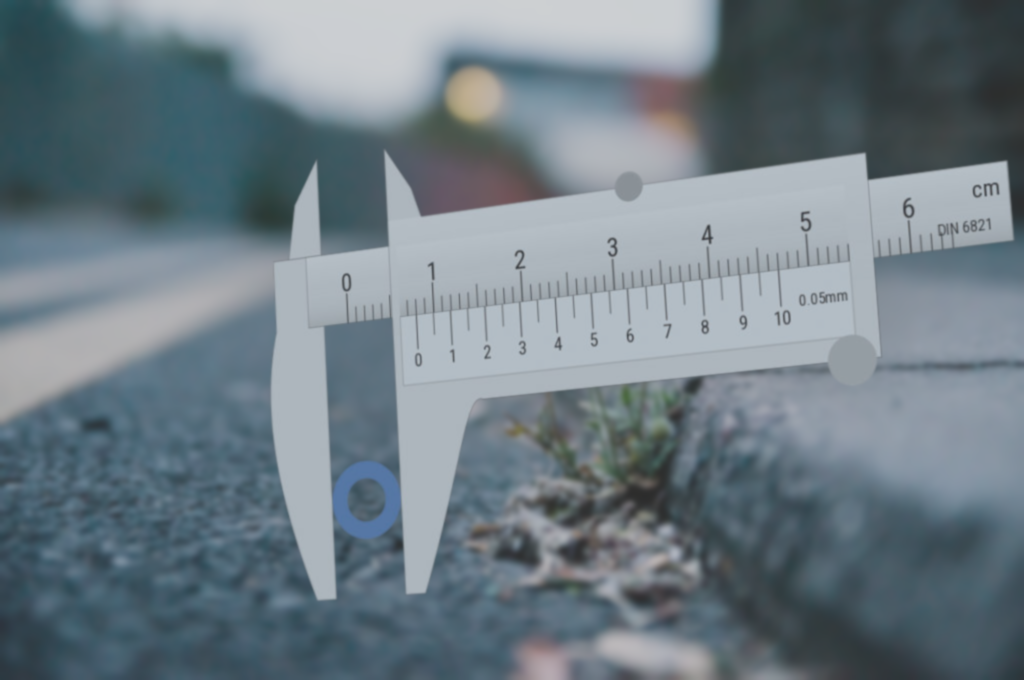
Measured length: 8.0,mm
